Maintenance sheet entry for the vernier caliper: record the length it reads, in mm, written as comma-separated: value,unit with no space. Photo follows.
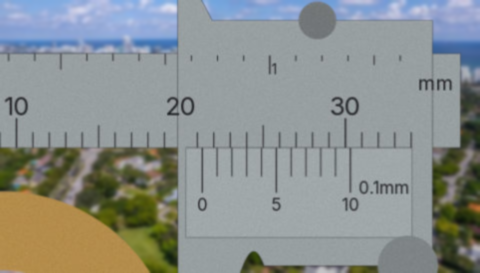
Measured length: 21.3,mm
